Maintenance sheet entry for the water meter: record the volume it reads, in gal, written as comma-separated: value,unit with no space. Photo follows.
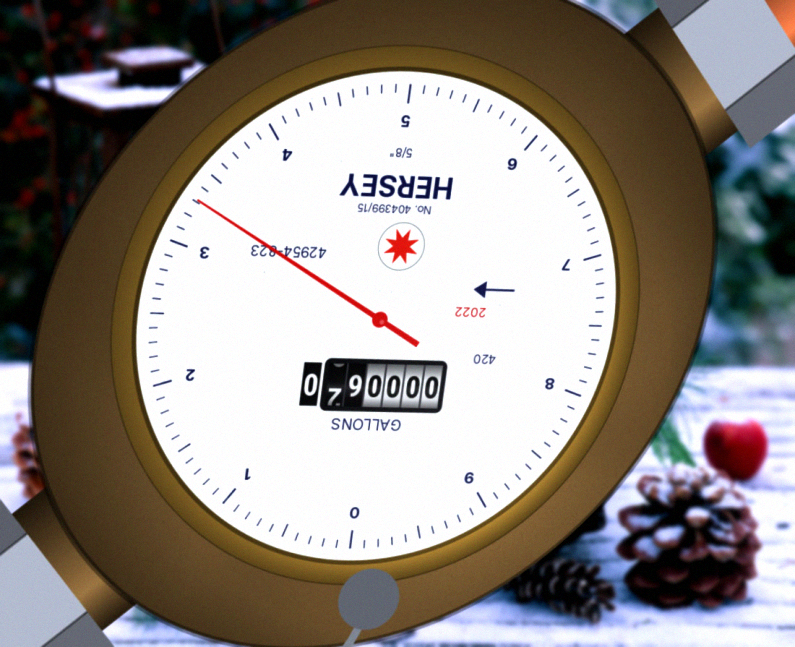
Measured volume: 623.3,gal
